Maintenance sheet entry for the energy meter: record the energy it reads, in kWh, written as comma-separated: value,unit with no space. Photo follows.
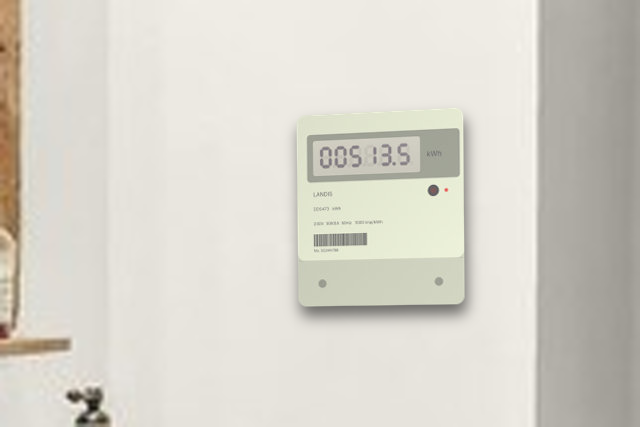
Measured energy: 513.5,kWh
